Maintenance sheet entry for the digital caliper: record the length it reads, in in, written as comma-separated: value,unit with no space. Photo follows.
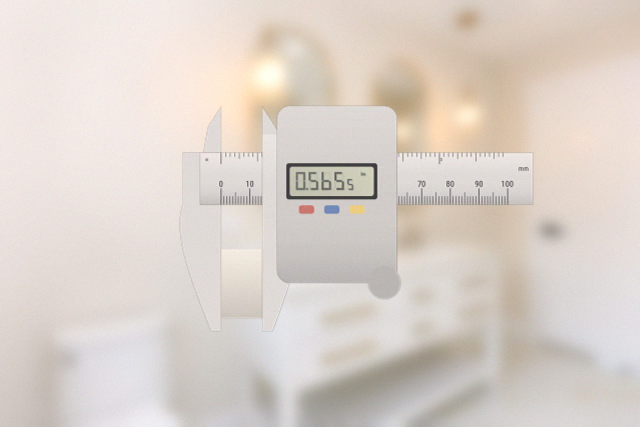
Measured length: 0.5655,in
